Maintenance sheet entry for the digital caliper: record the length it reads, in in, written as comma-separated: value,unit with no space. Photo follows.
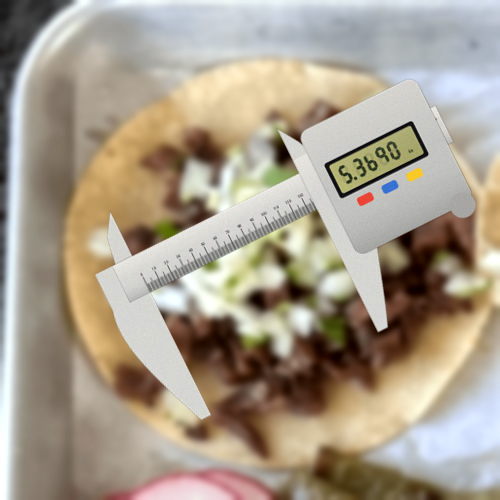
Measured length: 5.3690,in
